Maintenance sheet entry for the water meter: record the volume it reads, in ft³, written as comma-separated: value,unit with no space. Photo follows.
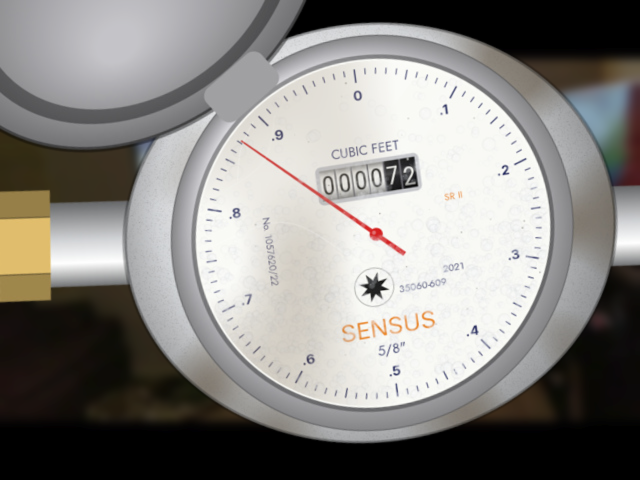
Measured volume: 71.87,ft³
